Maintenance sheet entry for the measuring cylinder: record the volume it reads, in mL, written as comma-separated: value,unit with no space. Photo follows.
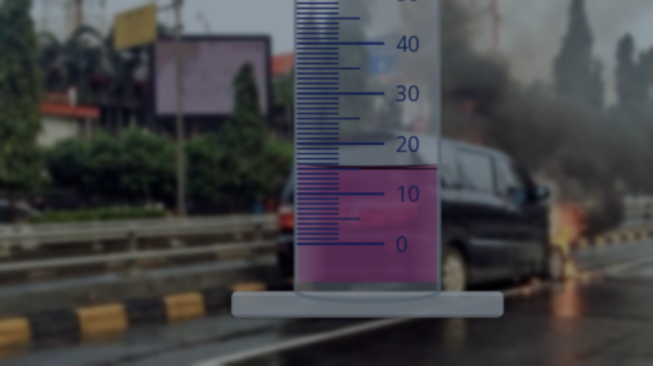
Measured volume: 15,mL
